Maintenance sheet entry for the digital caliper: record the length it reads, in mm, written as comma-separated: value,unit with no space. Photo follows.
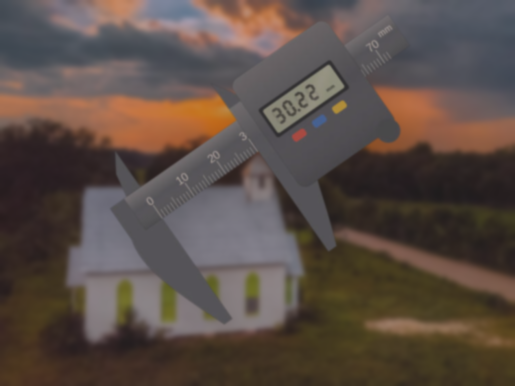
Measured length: 30.22,mm
